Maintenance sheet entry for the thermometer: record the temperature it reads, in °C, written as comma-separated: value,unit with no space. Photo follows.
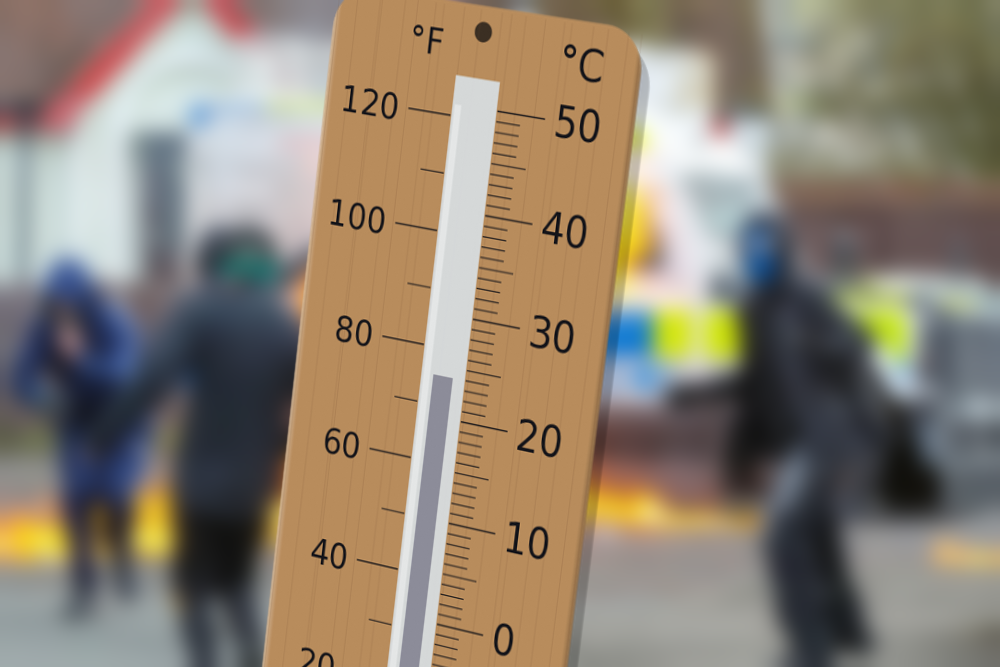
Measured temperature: 24,°C
